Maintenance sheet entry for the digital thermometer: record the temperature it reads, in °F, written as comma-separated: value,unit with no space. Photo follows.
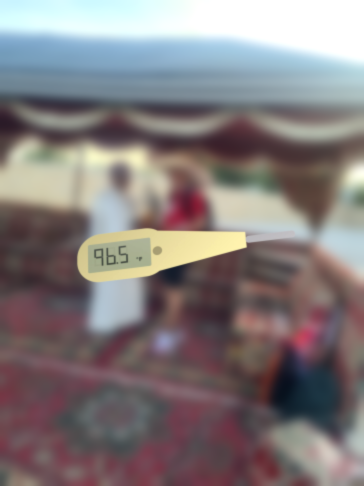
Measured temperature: 96.5,°F
